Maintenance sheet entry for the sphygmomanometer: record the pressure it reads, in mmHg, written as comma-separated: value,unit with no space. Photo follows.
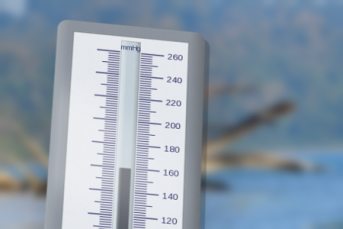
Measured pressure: 160,mmHg
